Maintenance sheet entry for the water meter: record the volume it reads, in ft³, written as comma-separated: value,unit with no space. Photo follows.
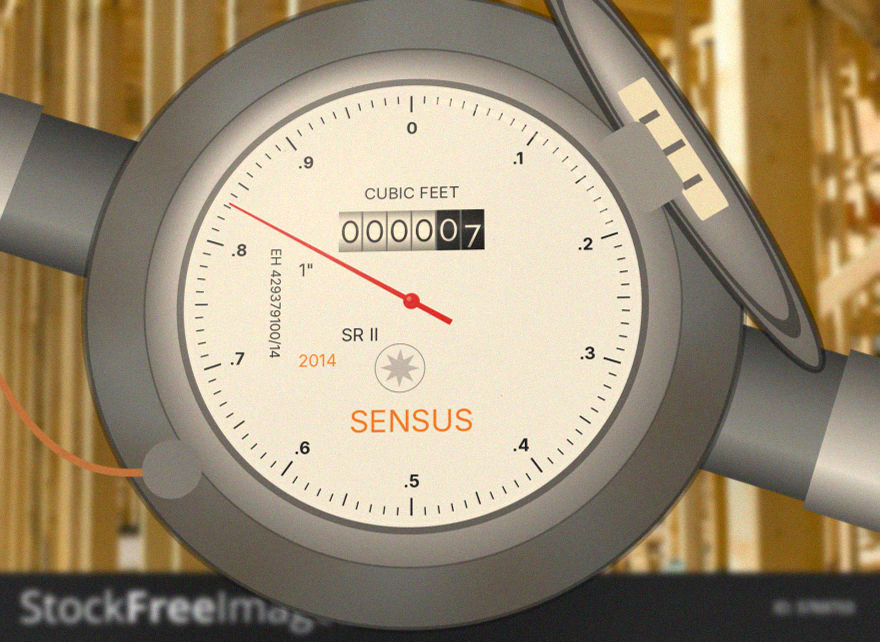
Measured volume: 6.83,ft³
